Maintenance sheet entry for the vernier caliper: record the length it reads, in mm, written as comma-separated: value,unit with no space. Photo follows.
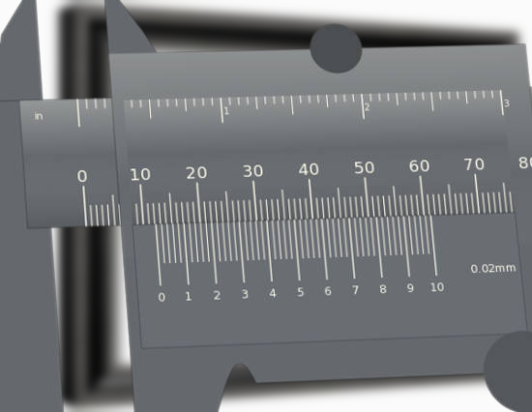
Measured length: 12.2,mm
